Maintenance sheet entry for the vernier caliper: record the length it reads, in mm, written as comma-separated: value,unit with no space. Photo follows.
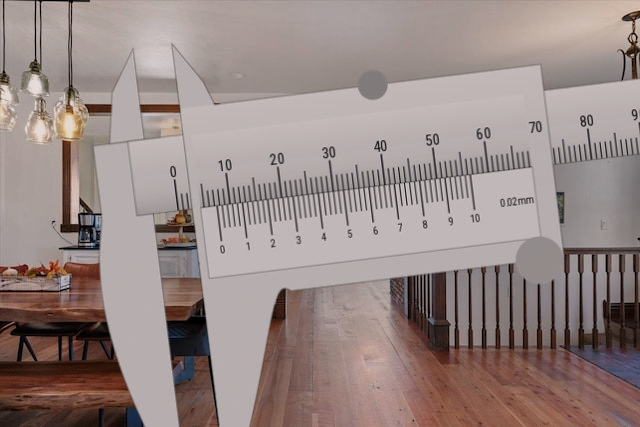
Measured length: 7.5,mm
